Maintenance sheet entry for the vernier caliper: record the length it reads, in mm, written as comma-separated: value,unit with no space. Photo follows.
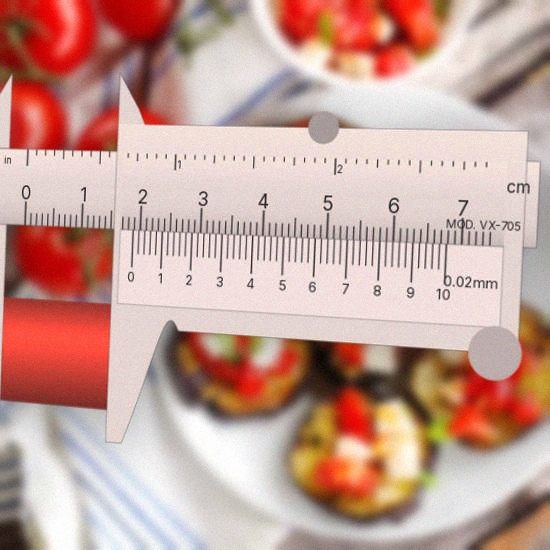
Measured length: 18.8,mm
